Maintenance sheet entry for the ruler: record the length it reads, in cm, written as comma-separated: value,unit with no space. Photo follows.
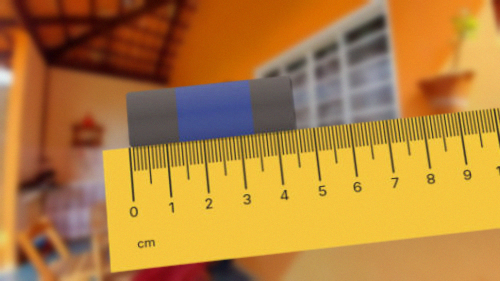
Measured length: 4.5,cm
